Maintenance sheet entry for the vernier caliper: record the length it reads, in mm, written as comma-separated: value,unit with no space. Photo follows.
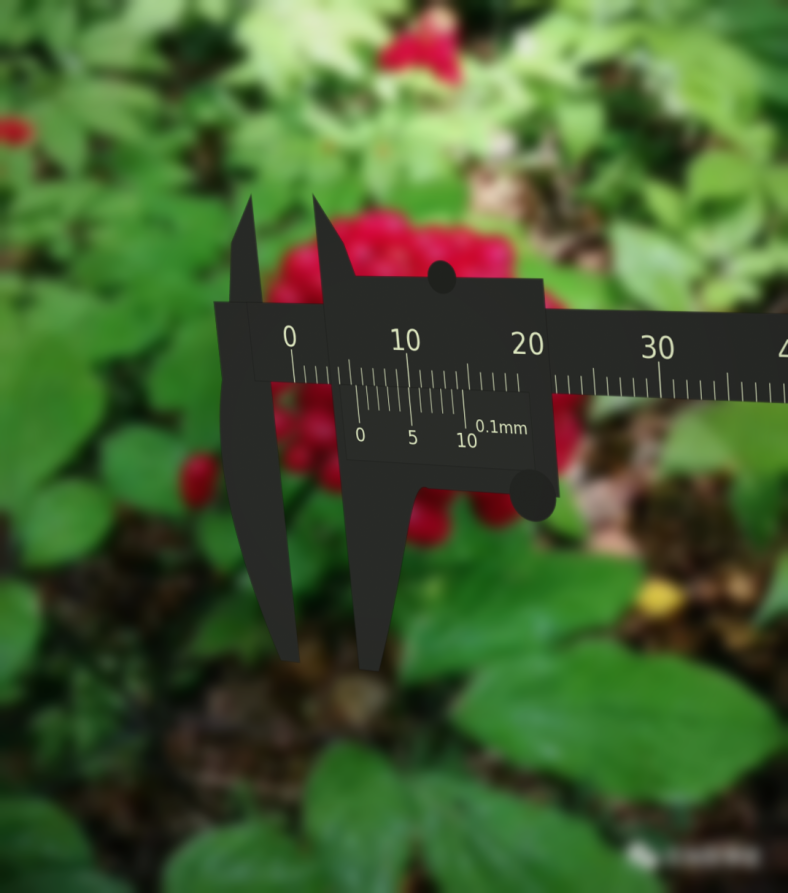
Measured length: 5.4,mm
